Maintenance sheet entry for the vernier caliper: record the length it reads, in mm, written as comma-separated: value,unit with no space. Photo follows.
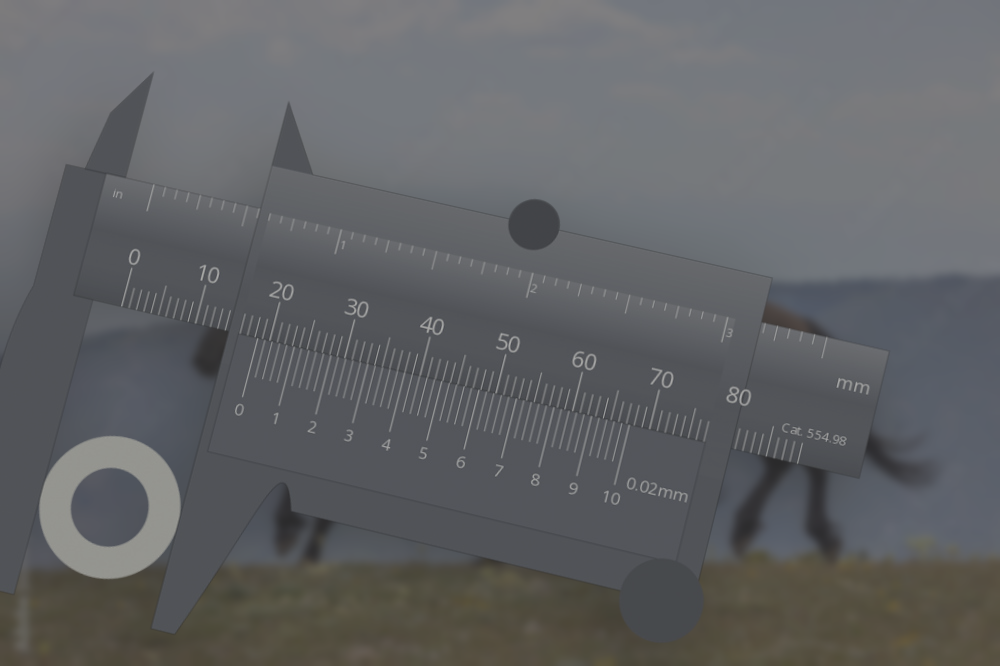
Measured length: 18.4,mm
